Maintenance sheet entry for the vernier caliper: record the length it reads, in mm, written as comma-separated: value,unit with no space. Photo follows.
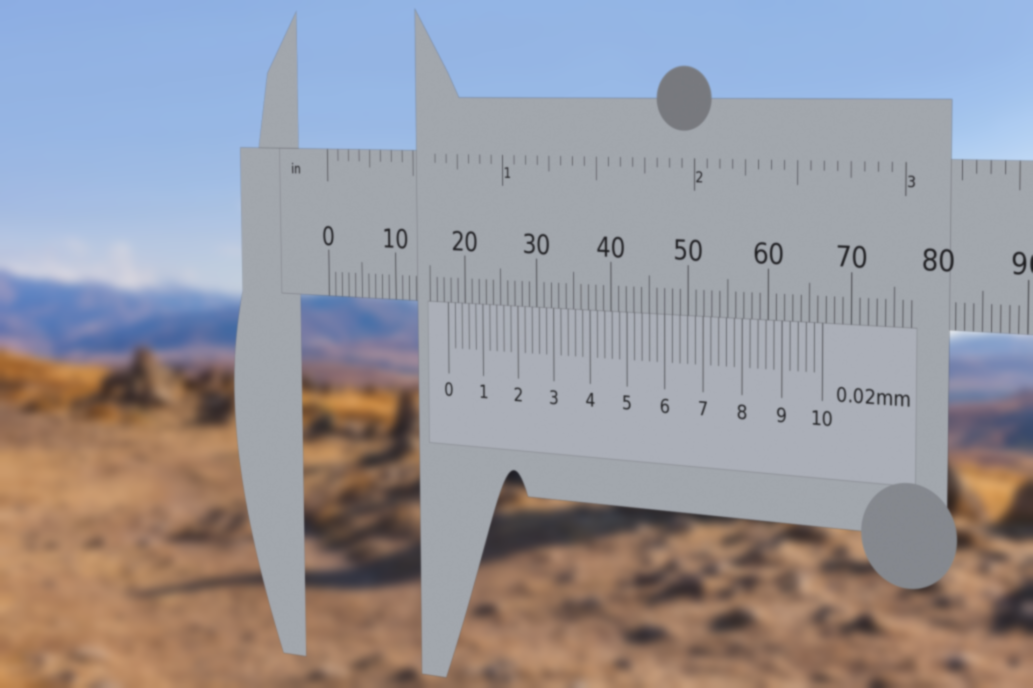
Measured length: 17.6,mm
